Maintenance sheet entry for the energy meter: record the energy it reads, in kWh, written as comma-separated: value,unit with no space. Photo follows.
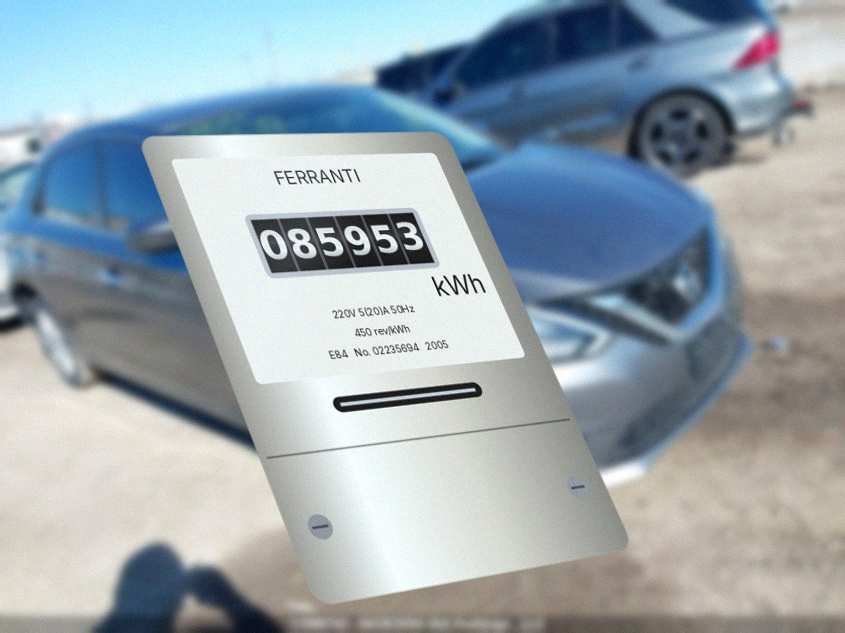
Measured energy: 85953,kWh
